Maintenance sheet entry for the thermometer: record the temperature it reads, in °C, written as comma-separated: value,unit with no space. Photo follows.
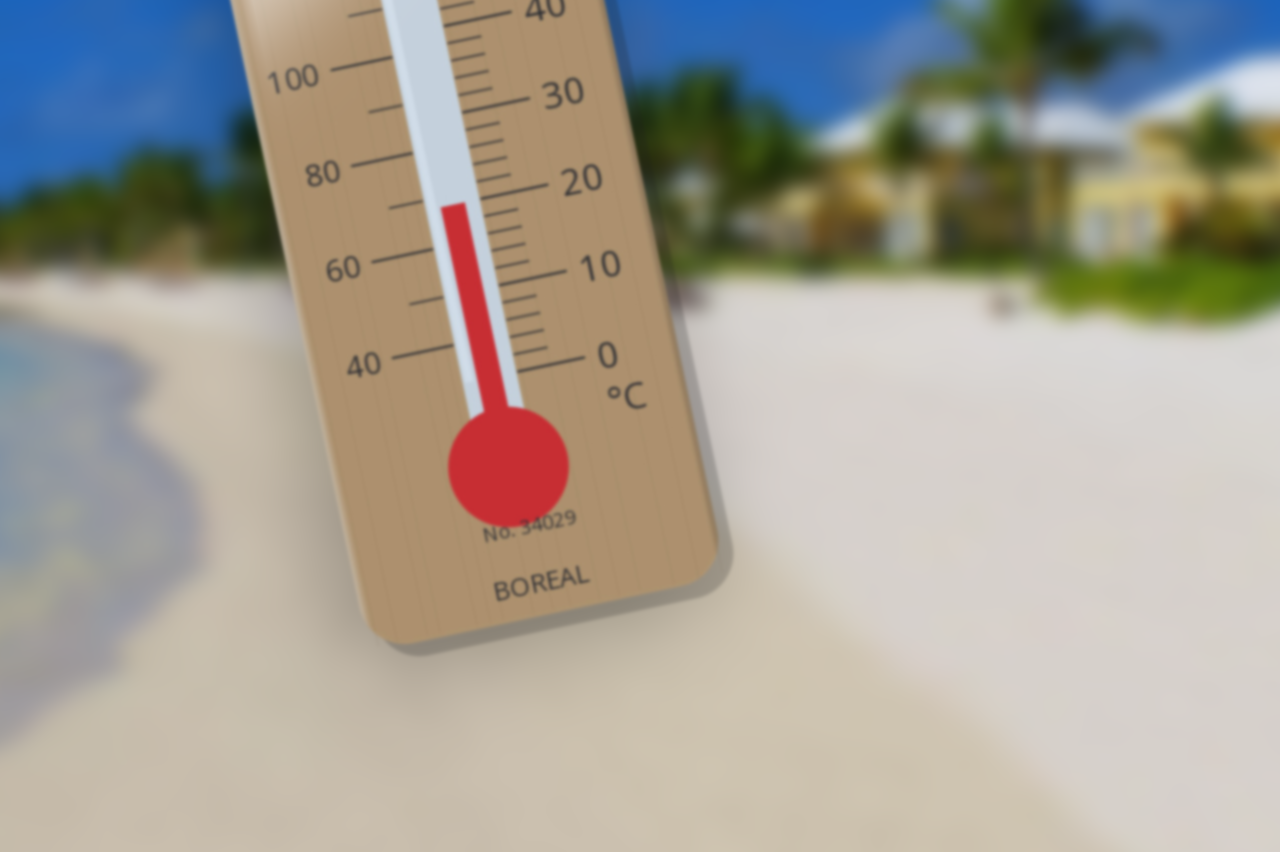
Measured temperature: 20,°C
